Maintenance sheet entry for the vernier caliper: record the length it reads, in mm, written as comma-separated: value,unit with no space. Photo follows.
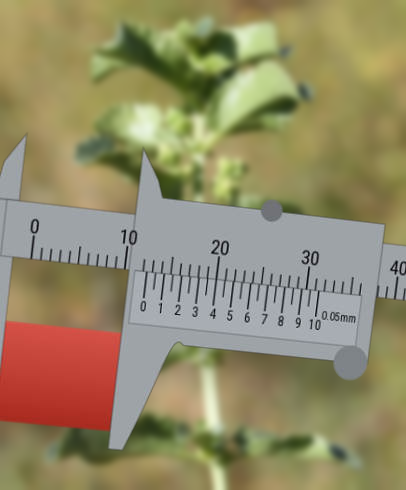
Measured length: 12.4,mm
